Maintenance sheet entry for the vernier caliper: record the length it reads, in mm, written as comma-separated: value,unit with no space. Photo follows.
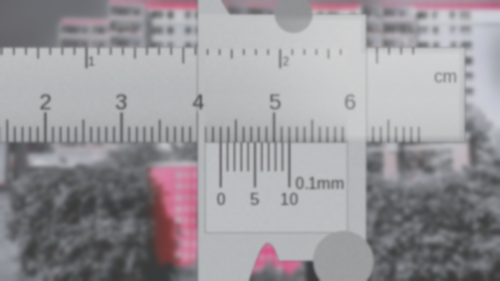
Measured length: 43.0,mm
